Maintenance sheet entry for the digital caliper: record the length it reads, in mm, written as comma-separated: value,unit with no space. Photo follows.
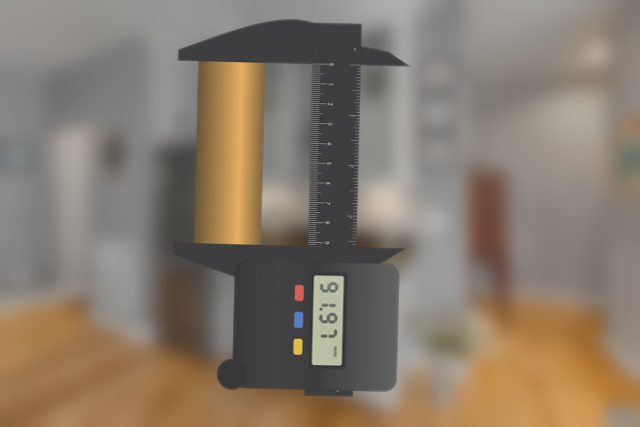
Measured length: 91.97,mm
